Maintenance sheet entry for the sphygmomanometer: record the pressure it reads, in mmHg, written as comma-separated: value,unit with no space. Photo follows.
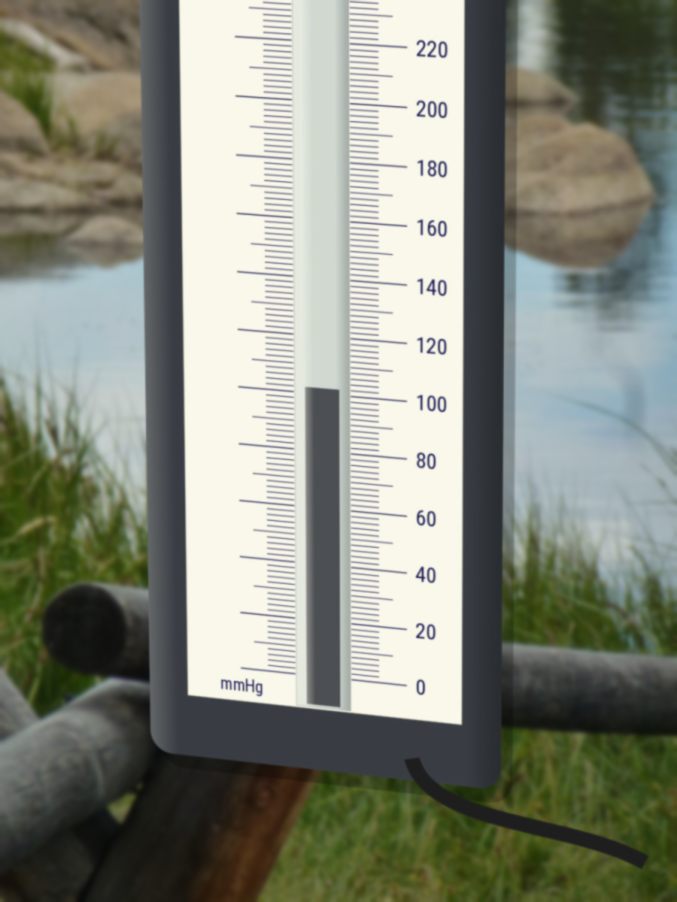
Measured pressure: 102,mmHg
